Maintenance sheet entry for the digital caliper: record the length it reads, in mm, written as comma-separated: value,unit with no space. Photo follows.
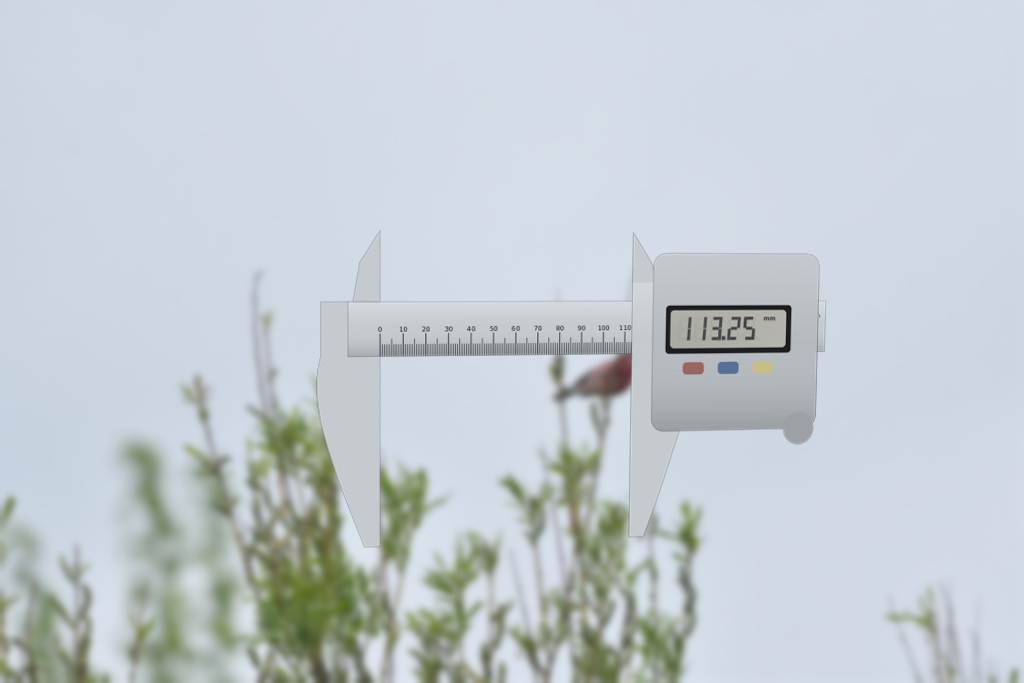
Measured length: 113.25,mm
